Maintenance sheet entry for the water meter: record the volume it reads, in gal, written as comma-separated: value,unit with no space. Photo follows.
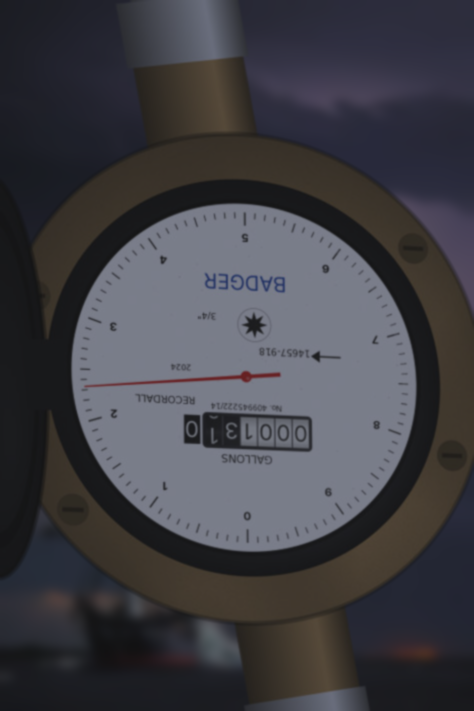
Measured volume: 1312.3,gal
